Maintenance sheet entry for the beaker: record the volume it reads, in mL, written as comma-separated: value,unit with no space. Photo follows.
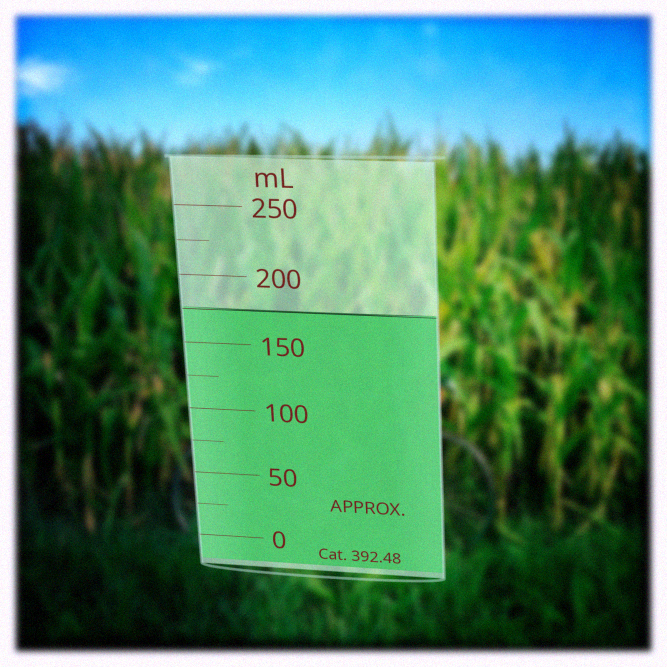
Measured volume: 175,mL
